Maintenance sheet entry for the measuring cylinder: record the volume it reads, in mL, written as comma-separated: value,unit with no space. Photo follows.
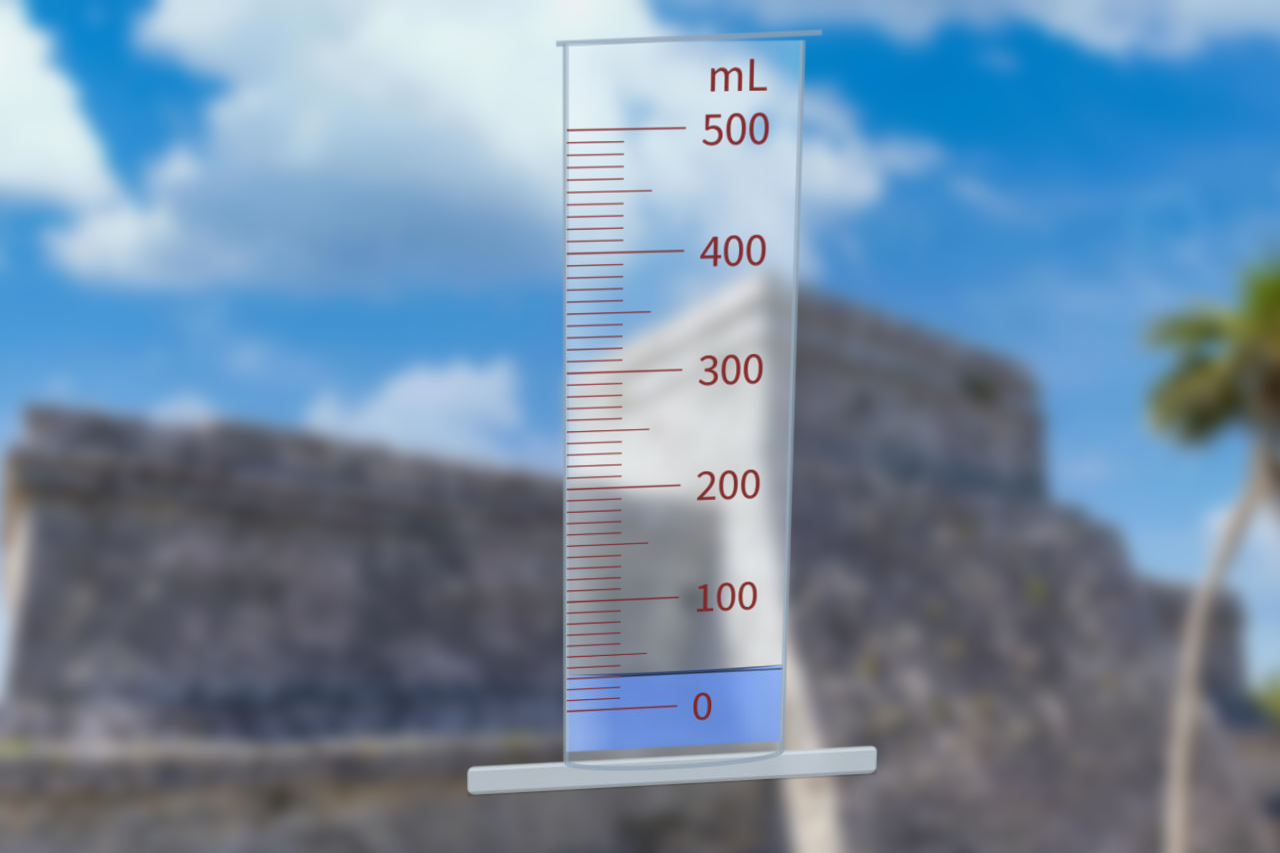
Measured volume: 30,mL
